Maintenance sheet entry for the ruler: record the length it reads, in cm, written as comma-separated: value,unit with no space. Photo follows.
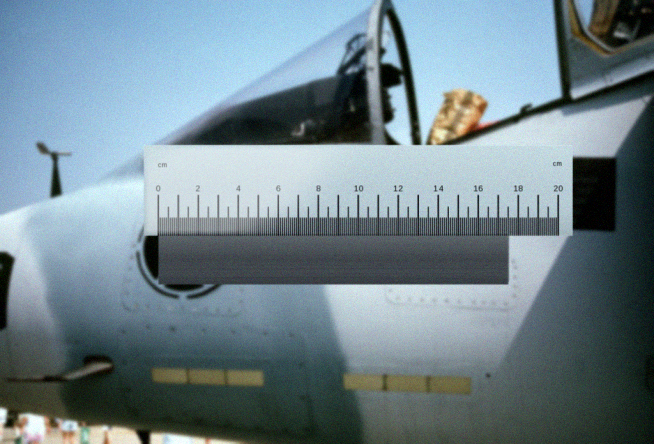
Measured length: 17.5,cm
